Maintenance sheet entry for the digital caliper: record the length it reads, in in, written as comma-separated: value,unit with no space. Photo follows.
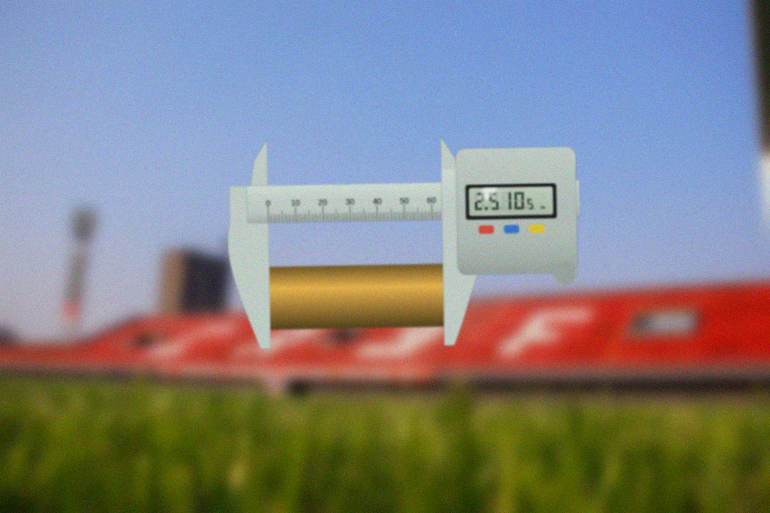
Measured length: 2.5105,in
